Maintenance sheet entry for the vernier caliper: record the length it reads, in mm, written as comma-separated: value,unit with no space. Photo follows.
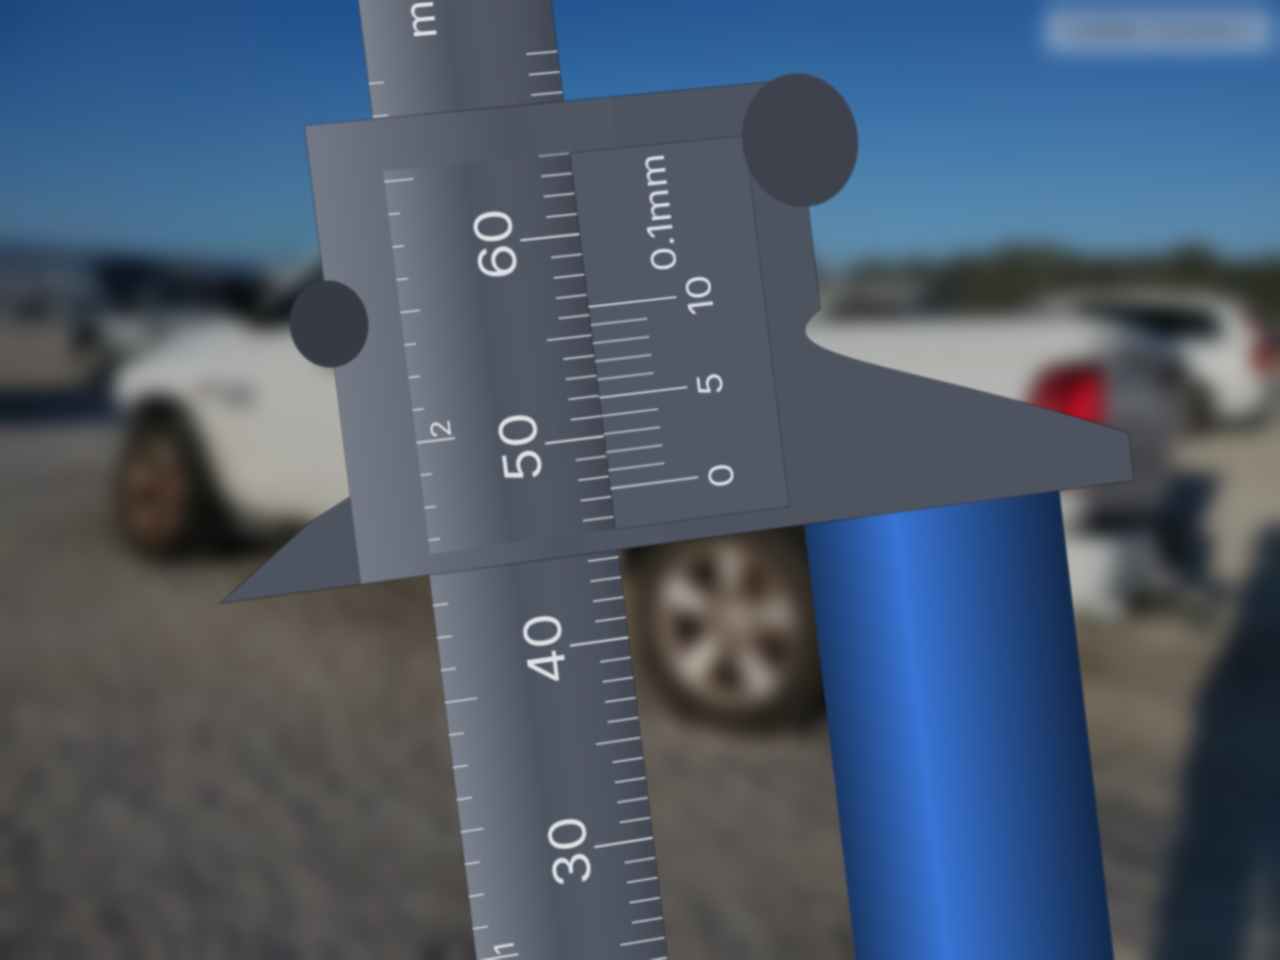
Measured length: 47.4,mm
